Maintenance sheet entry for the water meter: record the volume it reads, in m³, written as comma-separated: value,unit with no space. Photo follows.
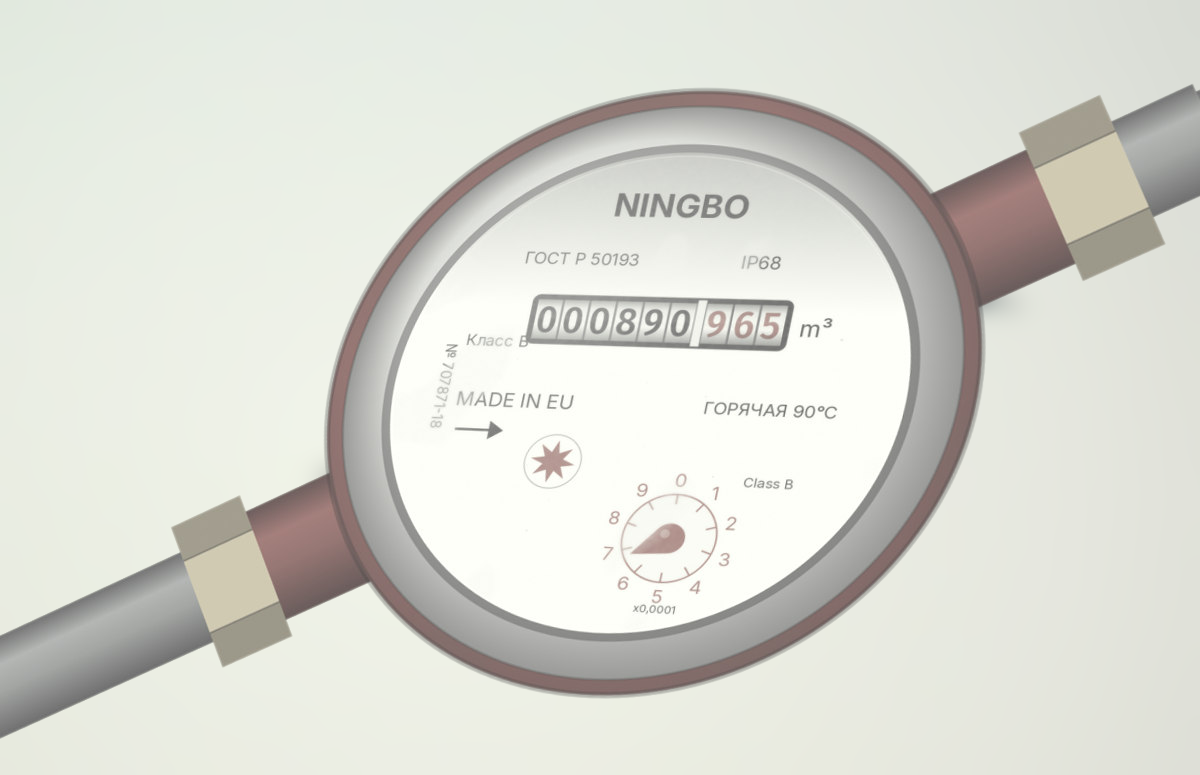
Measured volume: 890.9656,m³
